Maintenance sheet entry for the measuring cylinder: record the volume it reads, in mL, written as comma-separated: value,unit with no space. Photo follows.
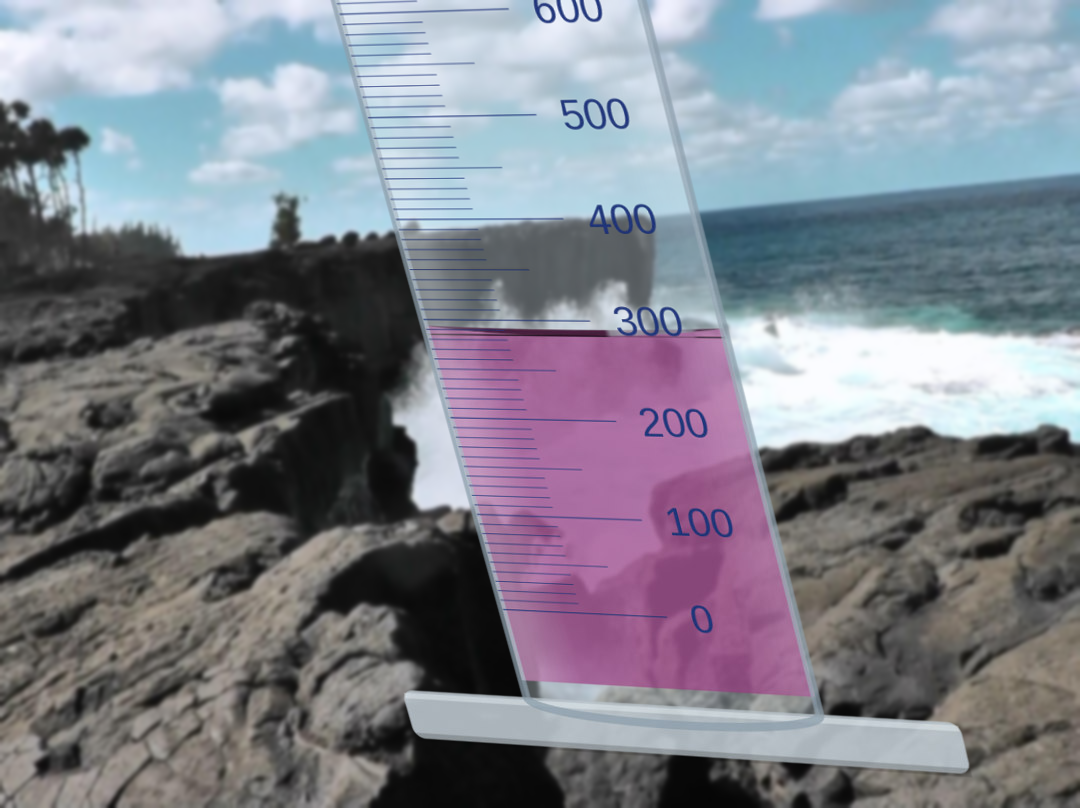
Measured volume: 285,mL
